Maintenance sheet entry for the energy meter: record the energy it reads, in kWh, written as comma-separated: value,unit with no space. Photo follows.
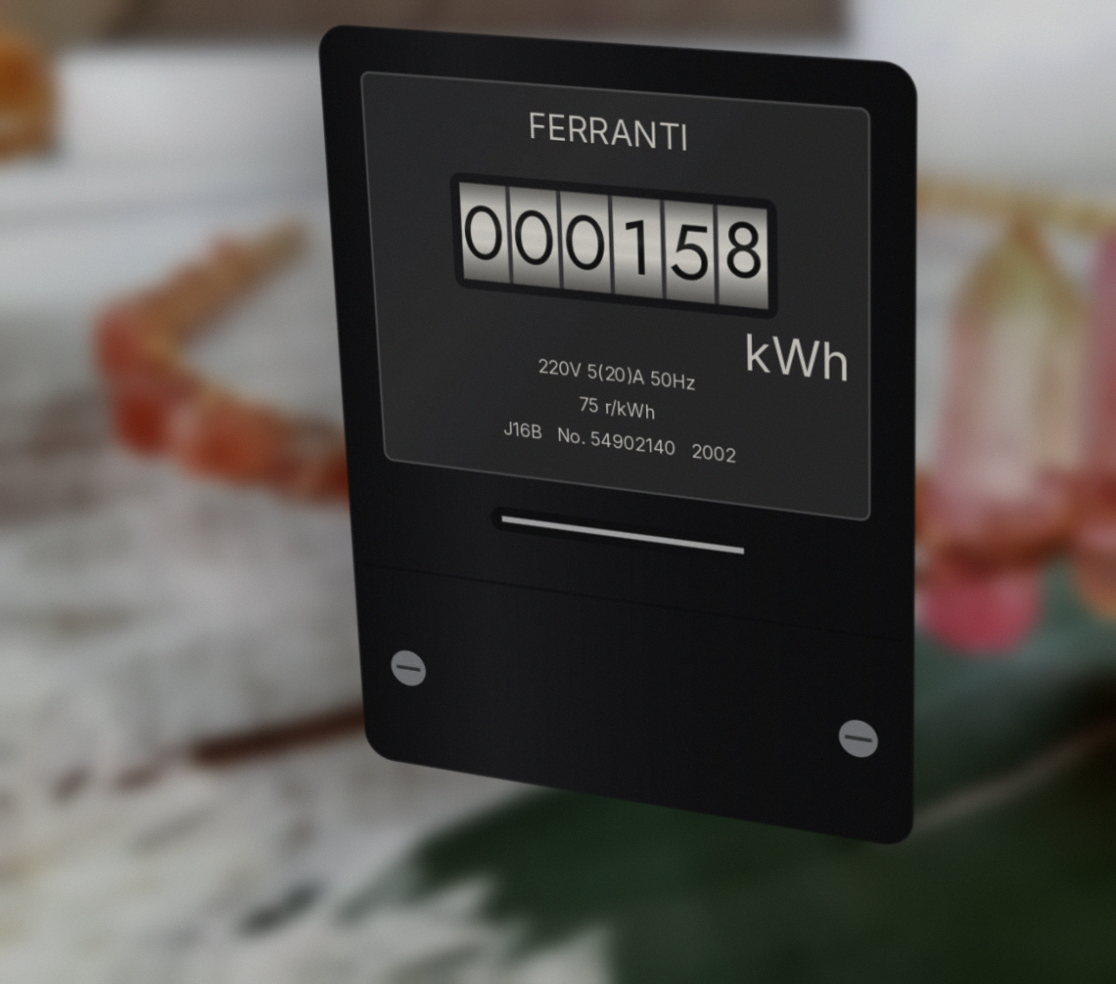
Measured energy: 158,kWh
